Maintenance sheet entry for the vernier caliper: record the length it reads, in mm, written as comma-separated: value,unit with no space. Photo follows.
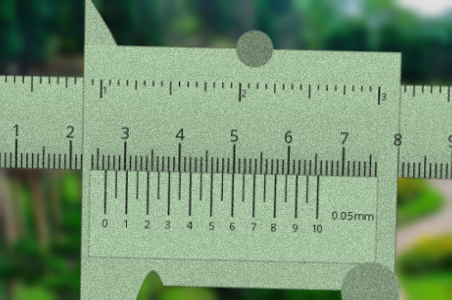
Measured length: 26.5,mm
